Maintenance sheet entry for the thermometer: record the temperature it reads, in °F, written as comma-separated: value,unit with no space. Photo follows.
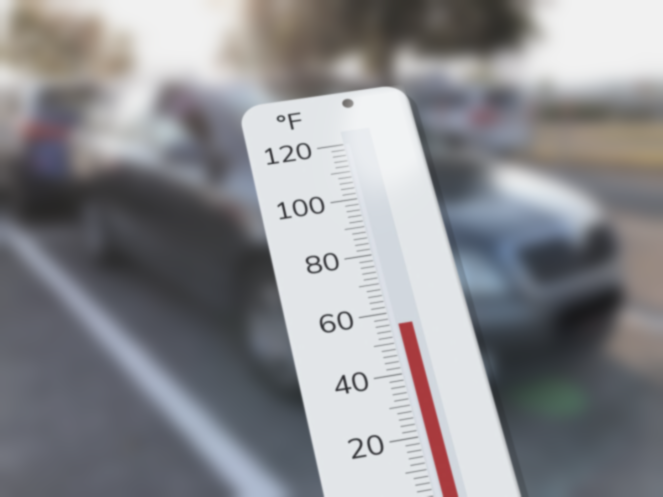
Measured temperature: 56,°F
